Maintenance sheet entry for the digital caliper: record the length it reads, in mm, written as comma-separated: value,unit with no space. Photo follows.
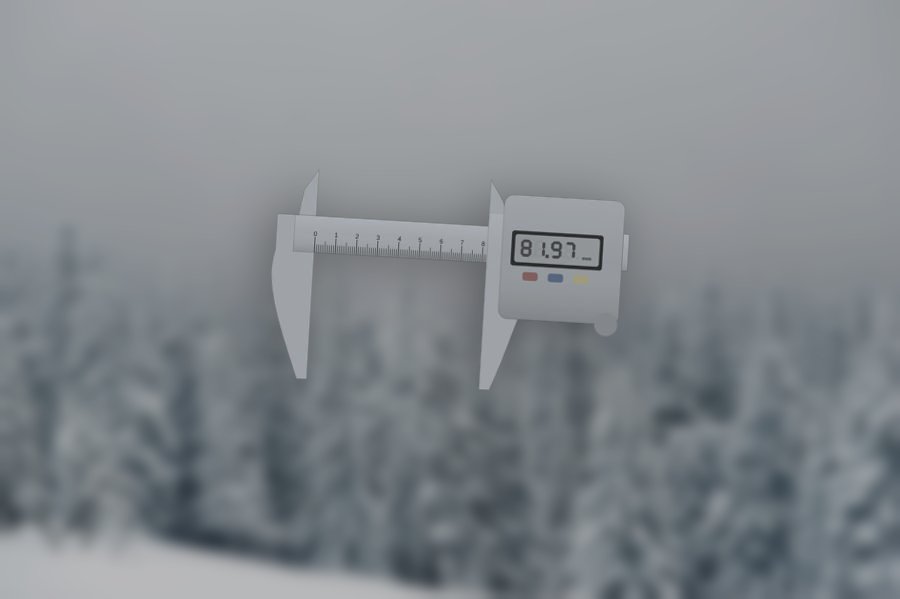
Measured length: 81.97,mm
